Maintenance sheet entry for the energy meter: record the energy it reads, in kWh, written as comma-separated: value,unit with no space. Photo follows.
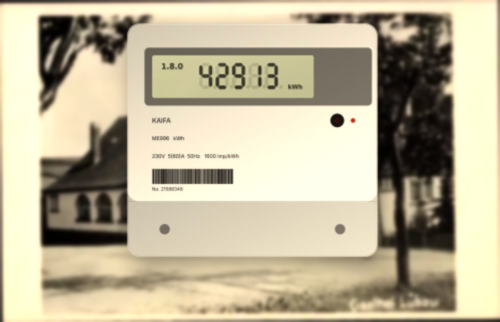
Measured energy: 42913,kWh
